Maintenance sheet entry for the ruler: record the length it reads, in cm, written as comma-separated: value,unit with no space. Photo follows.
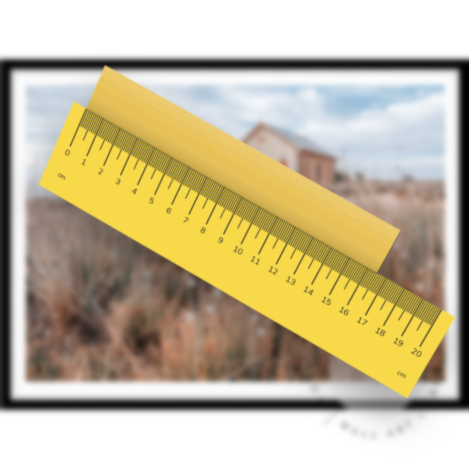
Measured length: 16.5,cm
